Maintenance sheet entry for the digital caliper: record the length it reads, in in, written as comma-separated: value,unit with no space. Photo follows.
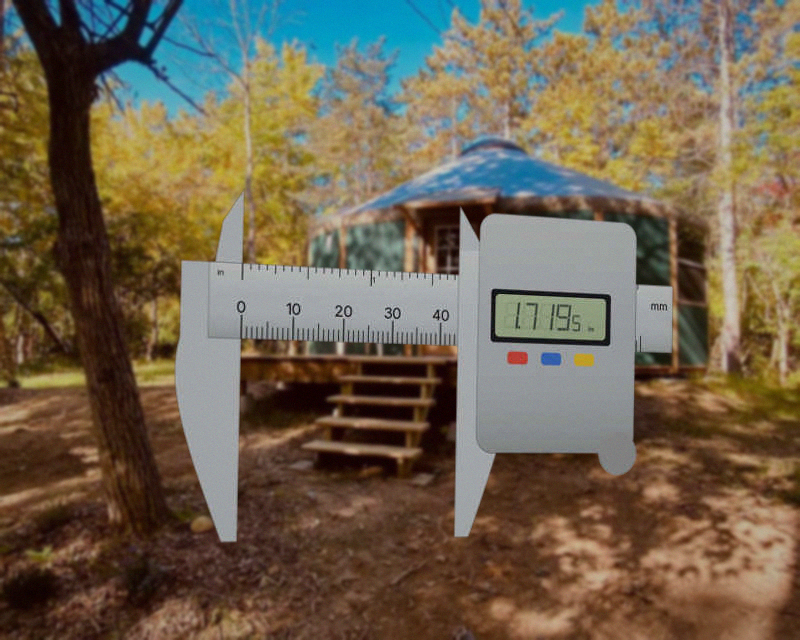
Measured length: 1.7195,in
